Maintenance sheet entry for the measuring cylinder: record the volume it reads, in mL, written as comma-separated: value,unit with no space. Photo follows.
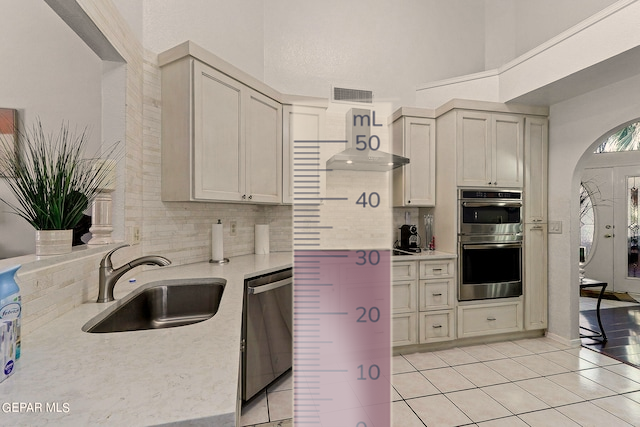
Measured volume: 31,mL
